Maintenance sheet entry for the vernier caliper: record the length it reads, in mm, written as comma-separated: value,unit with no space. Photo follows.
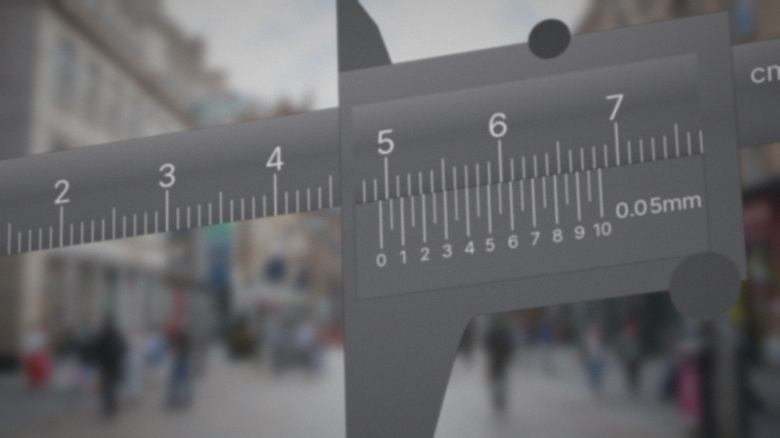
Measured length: 49.4,mm
